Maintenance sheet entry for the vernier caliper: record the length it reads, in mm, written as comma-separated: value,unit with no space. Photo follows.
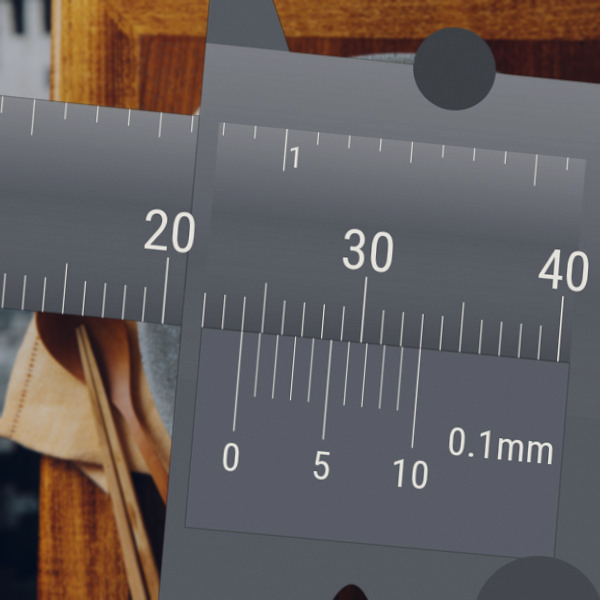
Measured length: 24.0,mm
